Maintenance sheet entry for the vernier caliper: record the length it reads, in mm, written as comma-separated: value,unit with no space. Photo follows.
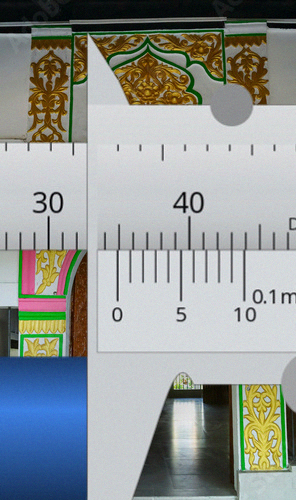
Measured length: 34.9,mm
